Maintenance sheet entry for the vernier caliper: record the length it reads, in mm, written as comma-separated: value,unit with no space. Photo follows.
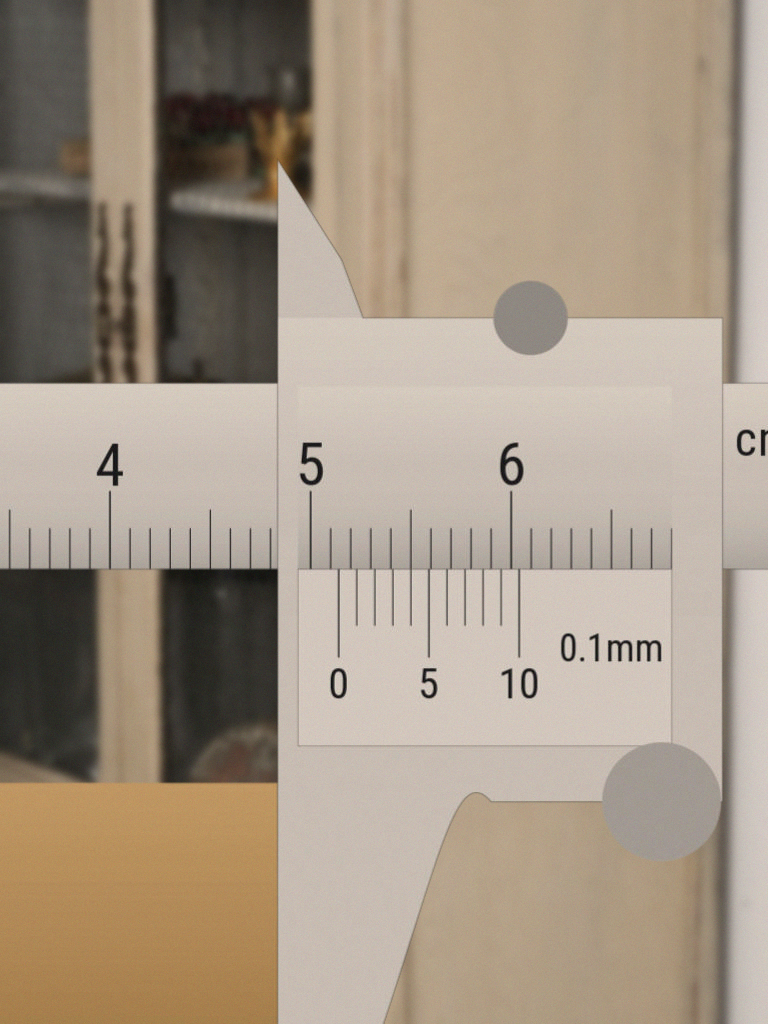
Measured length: 51.4,mm
